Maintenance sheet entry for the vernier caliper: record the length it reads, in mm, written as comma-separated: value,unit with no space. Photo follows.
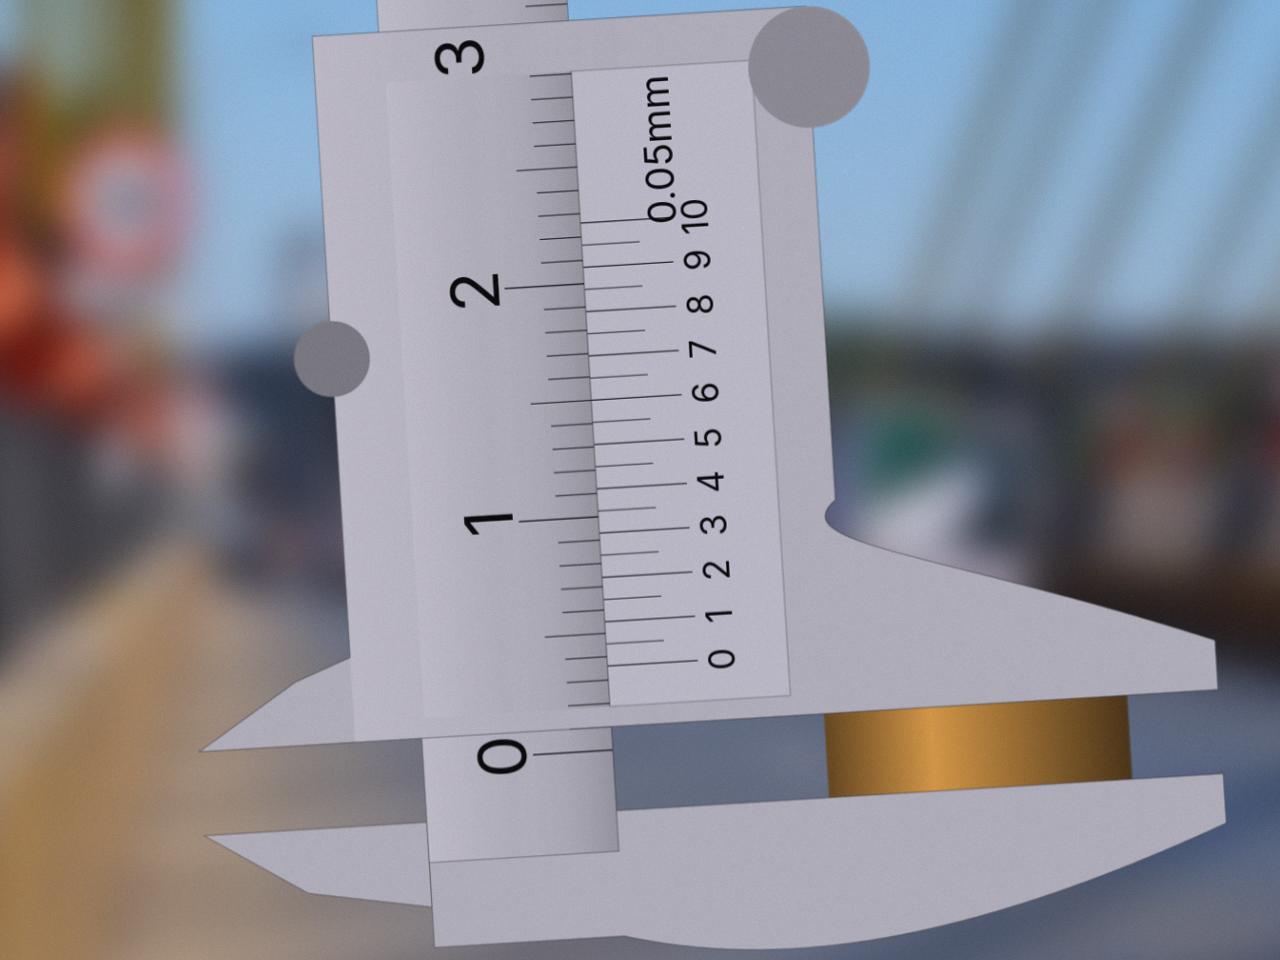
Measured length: 3.6,mm
